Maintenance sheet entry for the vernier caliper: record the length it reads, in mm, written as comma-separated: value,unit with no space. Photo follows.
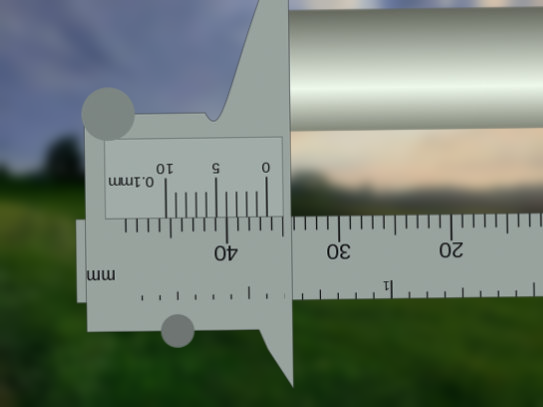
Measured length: 36.4,mm
